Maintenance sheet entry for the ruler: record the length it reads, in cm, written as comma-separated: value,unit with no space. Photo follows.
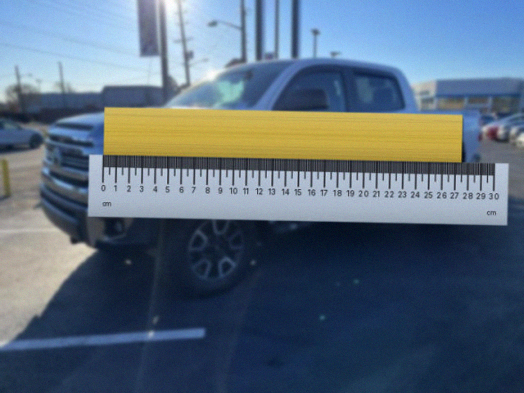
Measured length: 27.5,cm
